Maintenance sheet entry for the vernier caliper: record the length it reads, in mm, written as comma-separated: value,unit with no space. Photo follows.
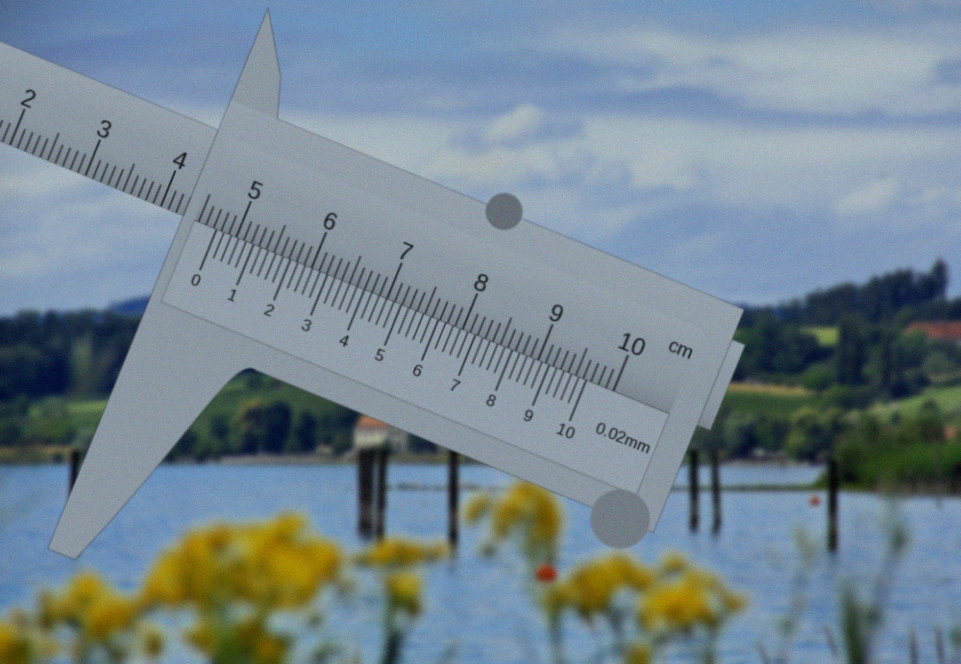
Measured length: 47.4,mm
